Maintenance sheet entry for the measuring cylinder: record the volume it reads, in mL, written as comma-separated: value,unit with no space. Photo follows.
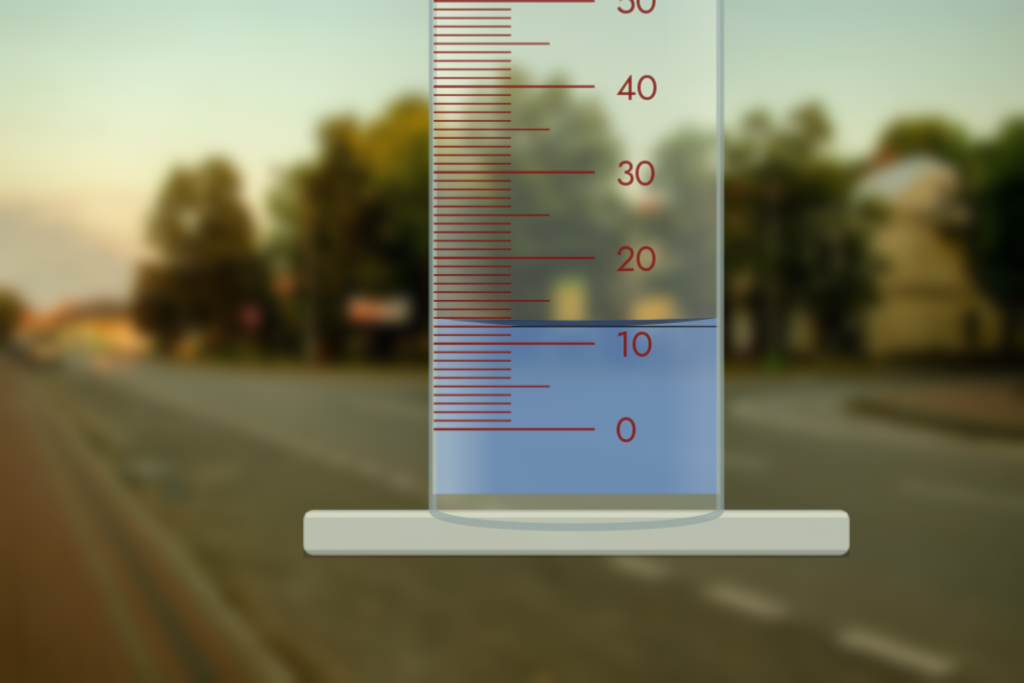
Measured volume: 12,mL
